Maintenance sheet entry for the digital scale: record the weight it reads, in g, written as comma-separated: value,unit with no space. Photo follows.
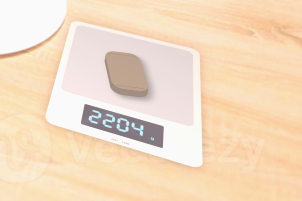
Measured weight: 2204,g
